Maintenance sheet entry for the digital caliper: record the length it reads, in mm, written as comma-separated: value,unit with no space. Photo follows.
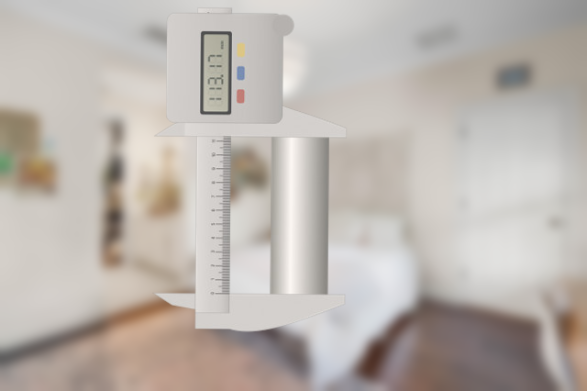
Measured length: 113.17,mm
